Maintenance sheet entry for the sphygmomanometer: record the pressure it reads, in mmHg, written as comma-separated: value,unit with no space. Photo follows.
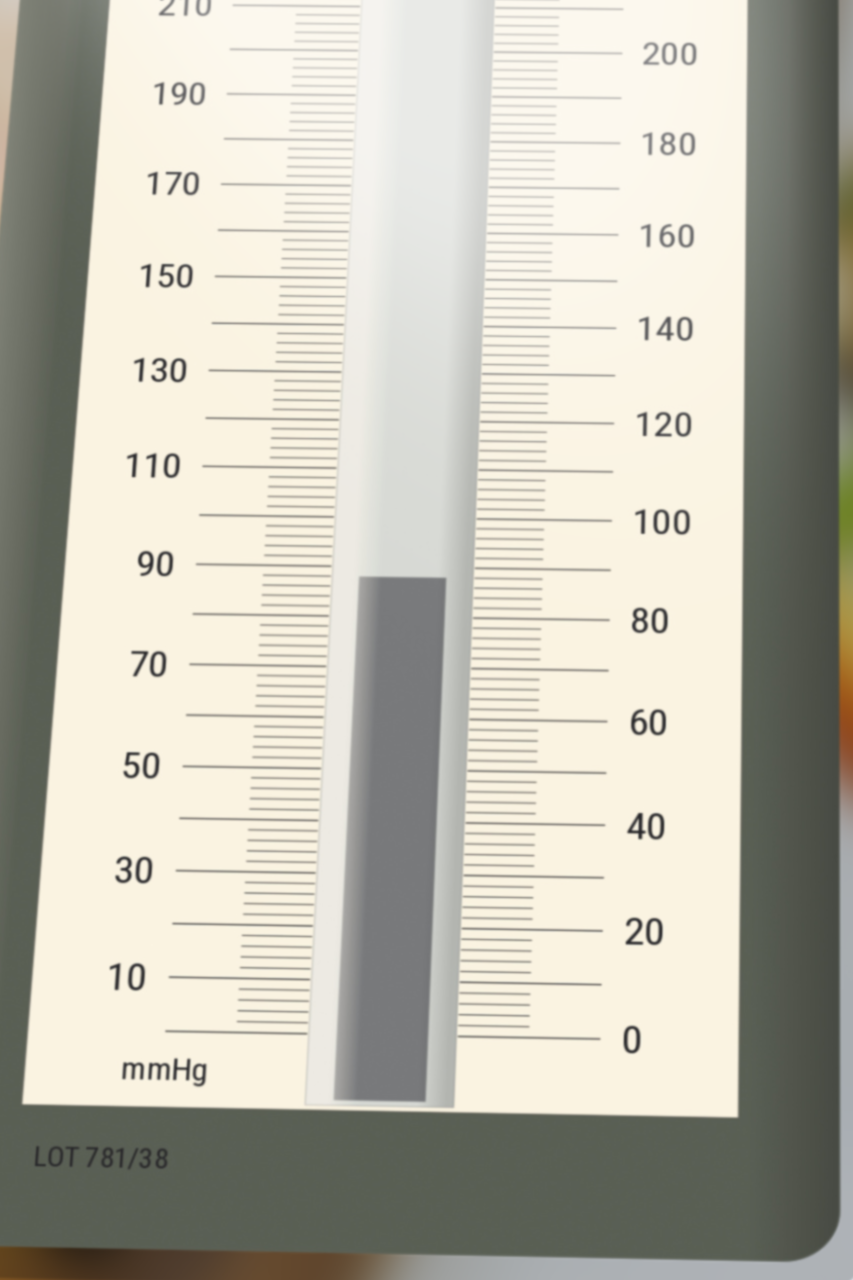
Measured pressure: 88,mmHg
